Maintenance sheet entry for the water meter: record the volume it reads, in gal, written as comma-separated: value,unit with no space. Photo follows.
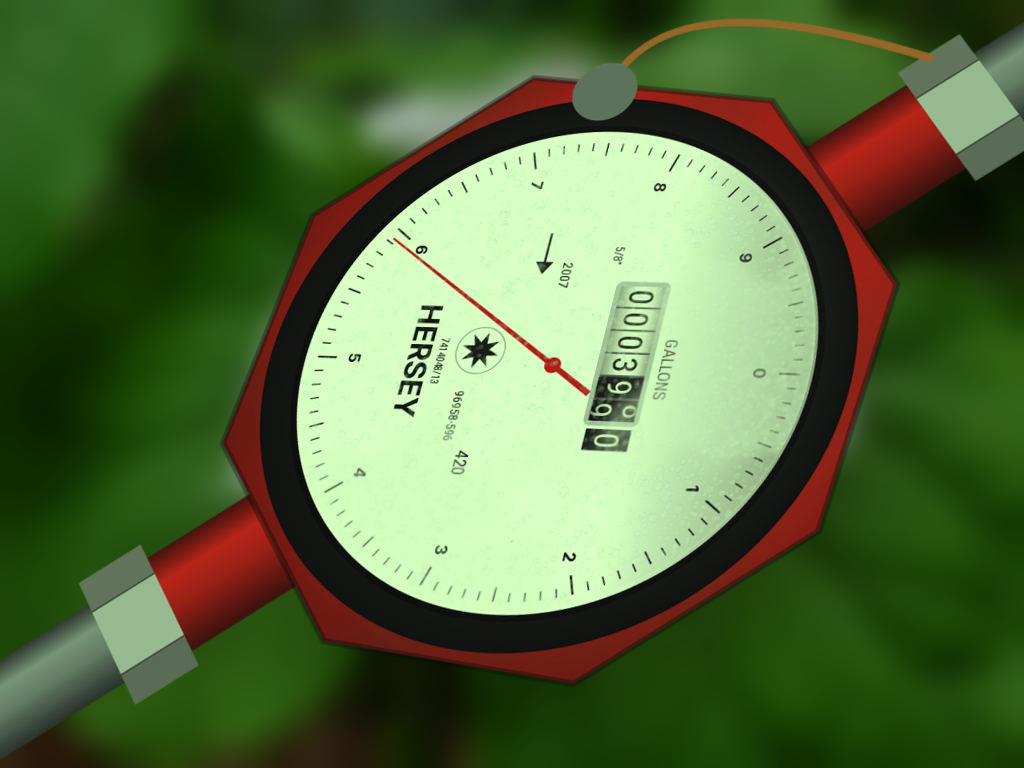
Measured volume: 3985.9,gal
